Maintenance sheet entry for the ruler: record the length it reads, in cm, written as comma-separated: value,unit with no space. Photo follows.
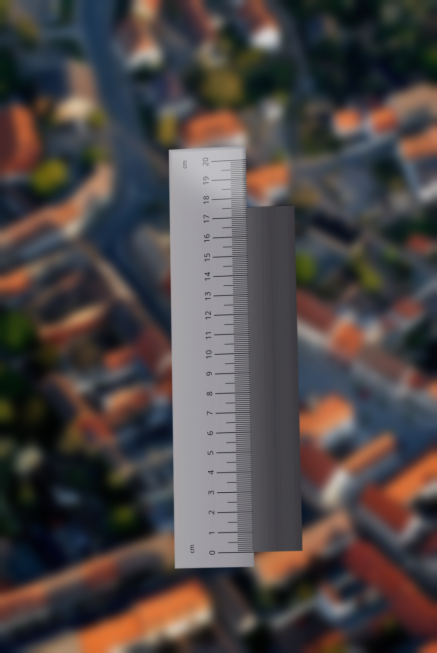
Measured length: 17.5,cm
